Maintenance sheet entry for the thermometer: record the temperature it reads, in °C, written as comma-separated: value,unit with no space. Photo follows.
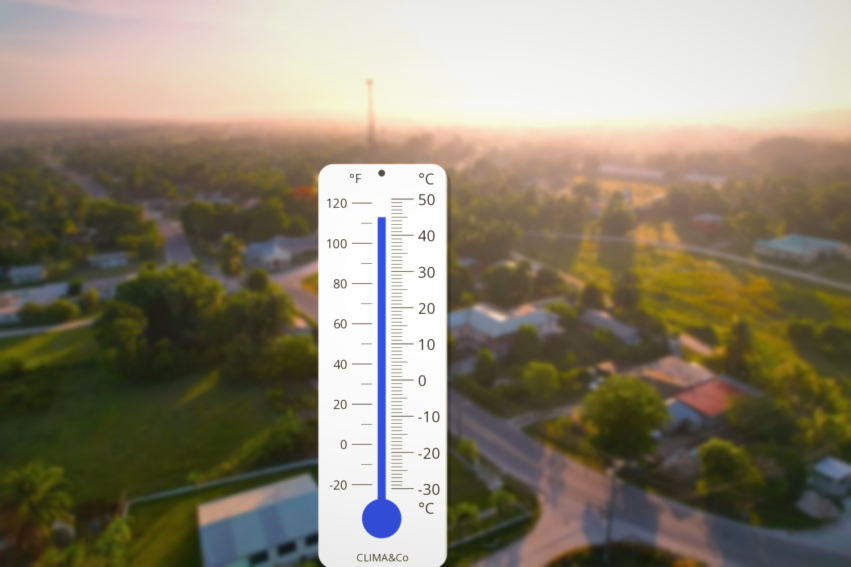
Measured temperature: 45,°C
